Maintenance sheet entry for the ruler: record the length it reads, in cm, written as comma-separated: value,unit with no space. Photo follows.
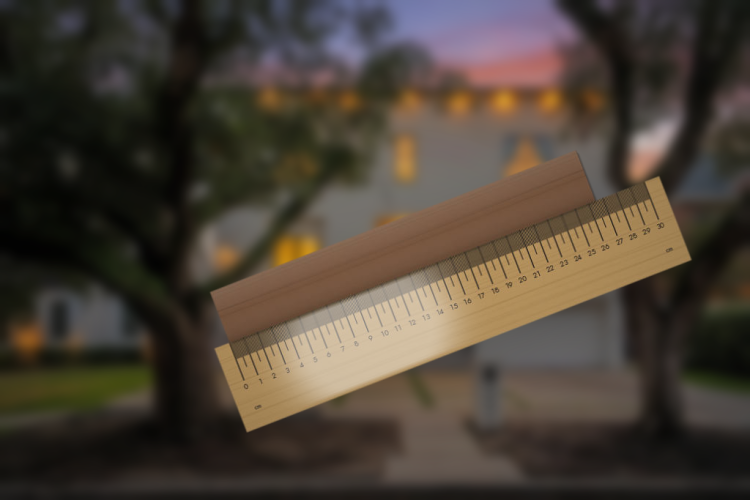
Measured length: 26.5,cm
